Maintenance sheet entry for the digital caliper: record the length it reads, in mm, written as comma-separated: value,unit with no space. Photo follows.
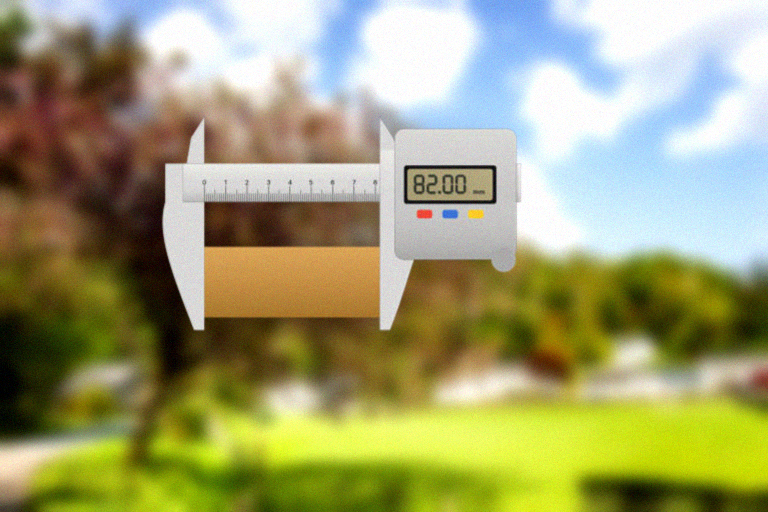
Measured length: 82.00,mm
